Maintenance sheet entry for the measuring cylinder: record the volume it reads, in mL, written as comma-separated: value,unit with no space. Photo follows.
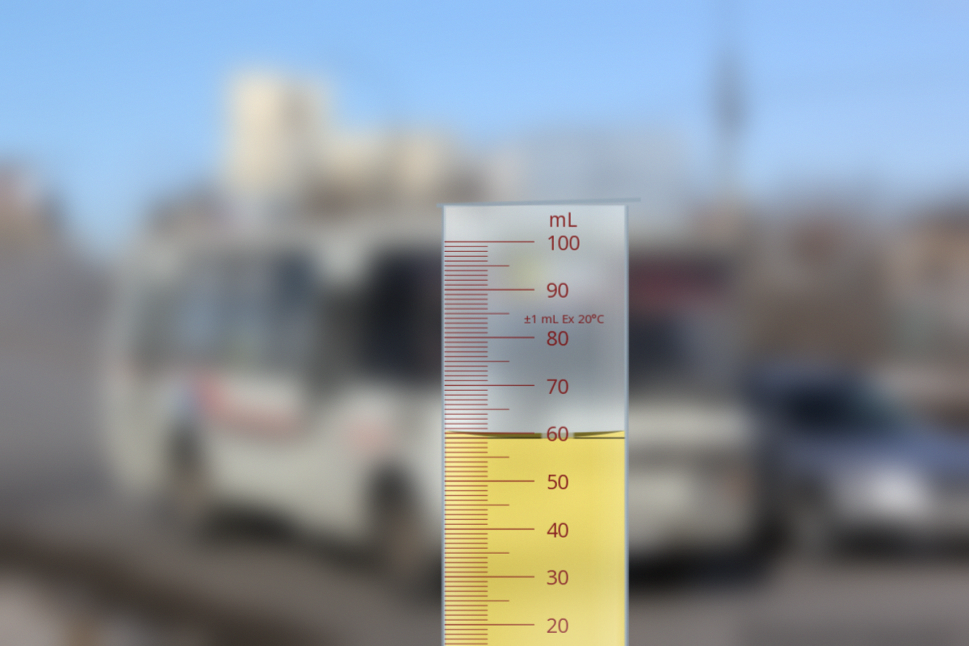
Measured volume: 59,mL
